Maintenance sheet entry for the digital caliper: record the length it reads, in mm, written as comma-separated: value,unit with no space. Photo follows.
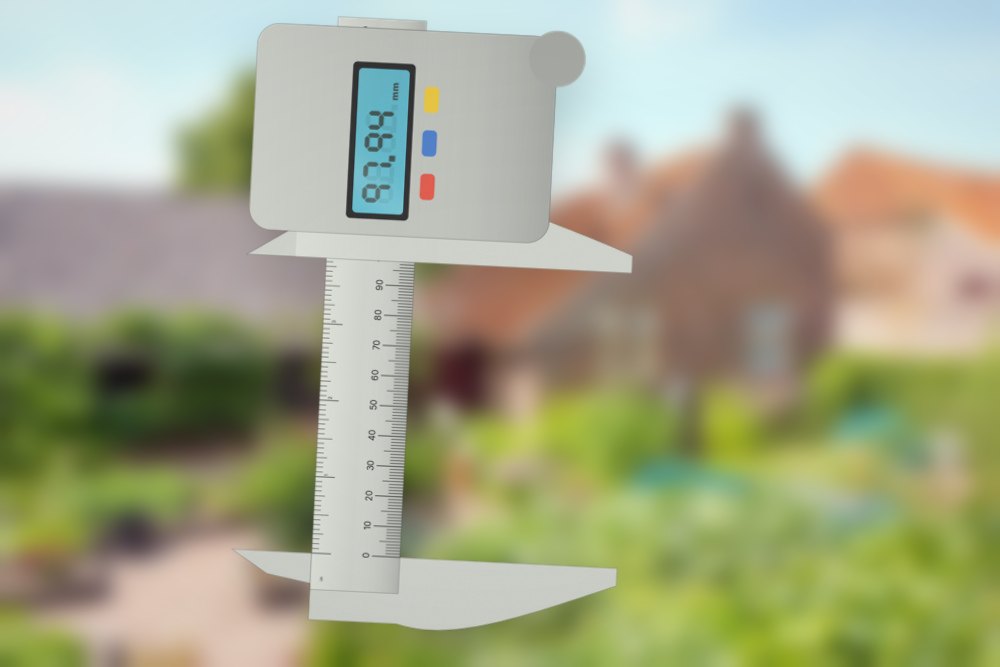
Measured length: 97.94,mm
